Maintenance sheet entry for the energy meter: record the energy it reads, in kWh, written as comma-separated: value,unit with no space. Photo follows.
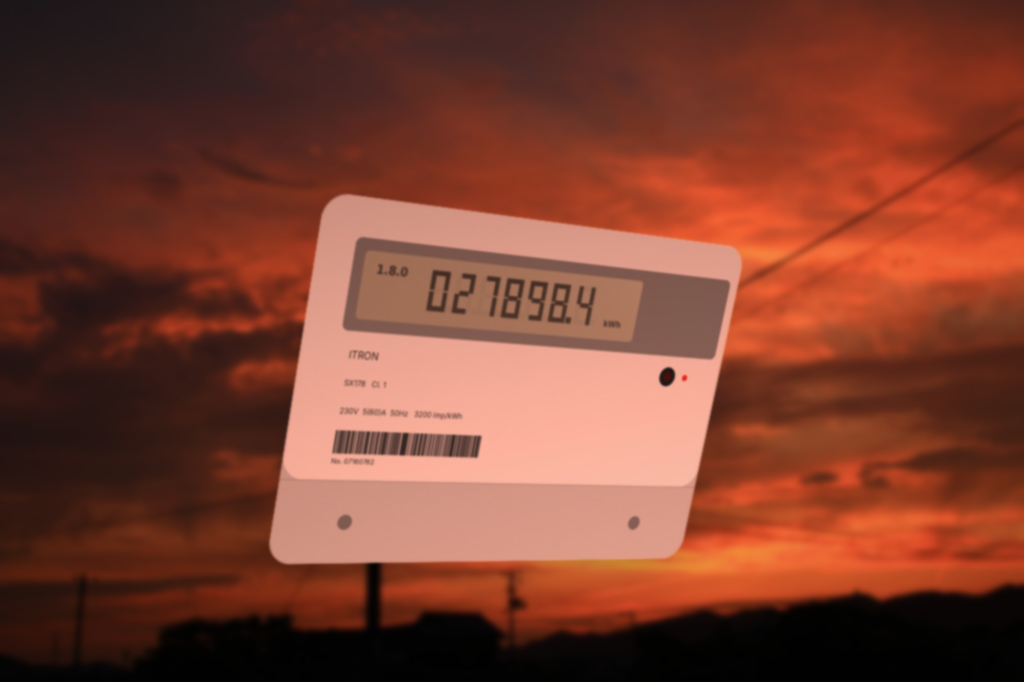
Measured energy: 27898.4,kWh
